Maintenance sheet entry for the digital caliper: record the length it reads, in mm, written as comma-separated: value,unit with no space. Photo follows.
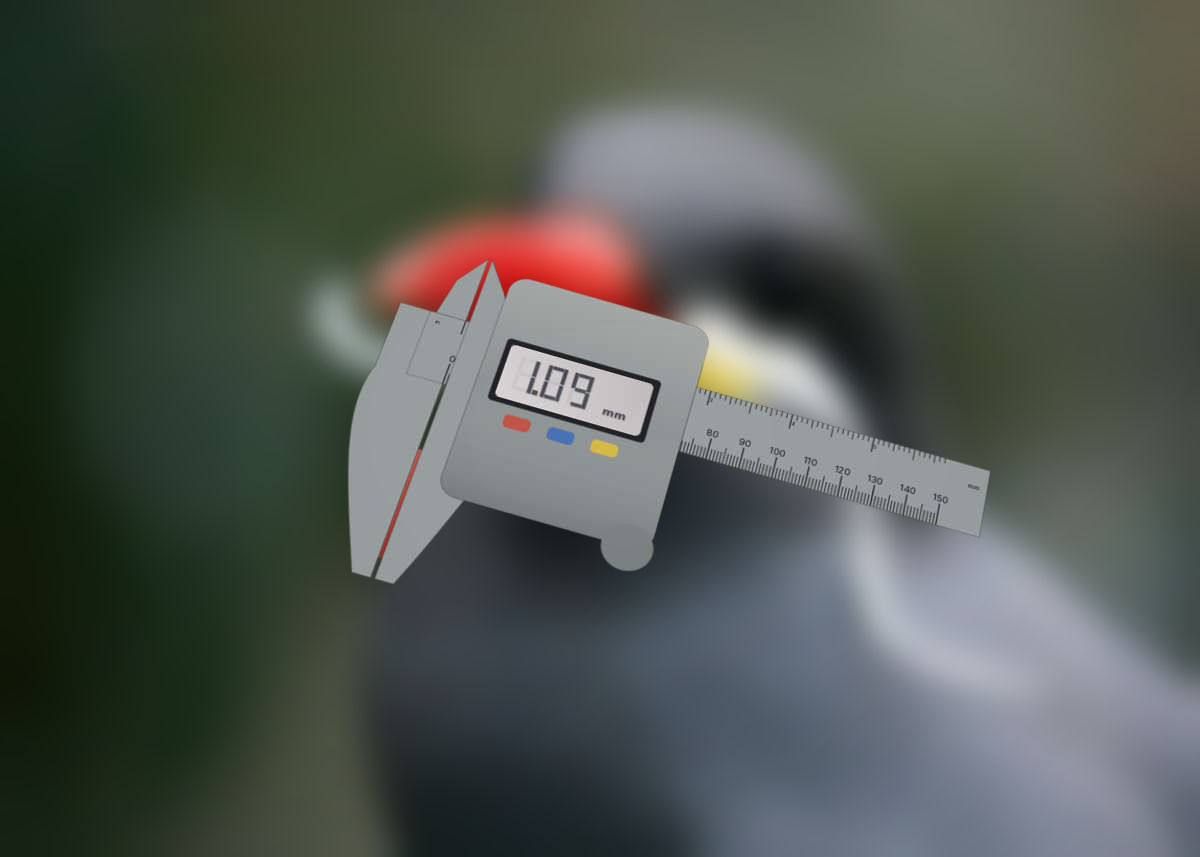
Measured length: 1.09,mm
